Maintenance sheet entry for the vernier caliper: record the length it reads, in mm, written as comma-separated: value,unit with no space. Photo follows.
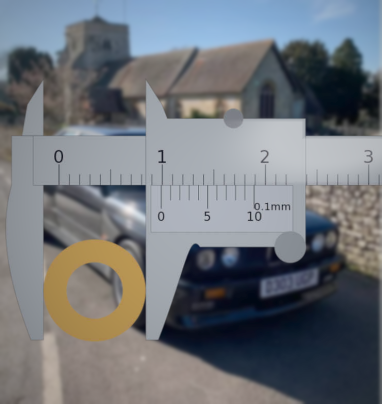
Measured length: 9.9,mm
